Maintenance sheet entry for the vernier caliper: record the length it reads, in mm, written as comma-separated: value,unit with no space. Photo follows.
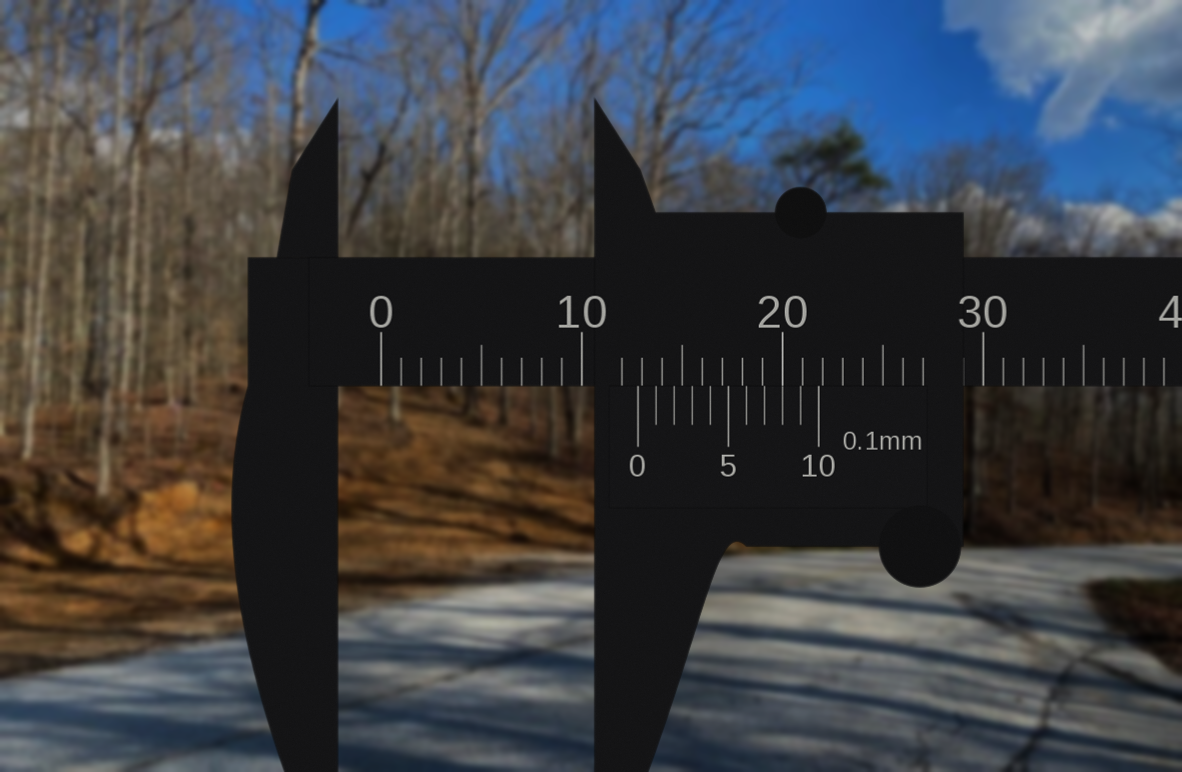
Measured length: 12.8,mm
